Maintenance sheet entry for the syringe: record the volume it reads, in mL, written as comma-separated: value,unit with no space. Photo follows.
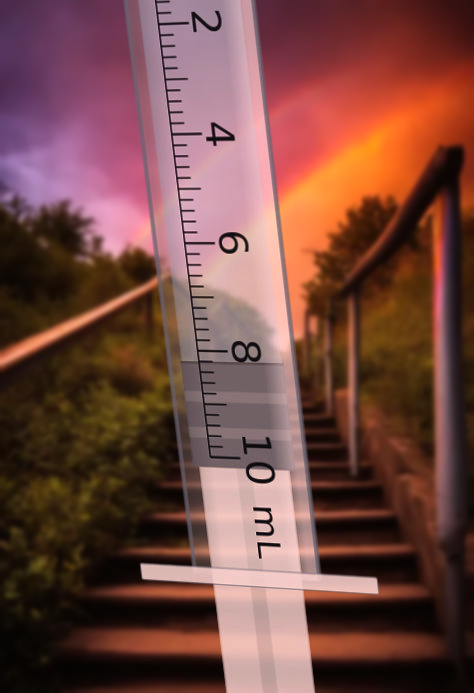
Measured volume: 8.2,mL
